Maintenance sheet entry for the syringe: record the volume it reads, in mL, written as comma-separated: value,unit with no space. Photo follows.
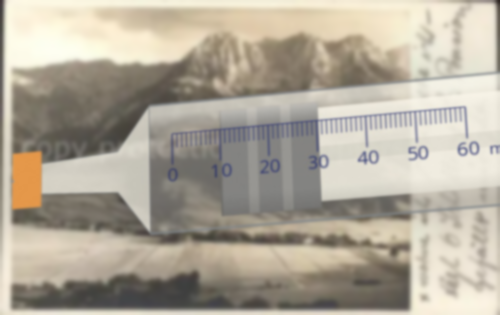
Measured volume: 10,mL
